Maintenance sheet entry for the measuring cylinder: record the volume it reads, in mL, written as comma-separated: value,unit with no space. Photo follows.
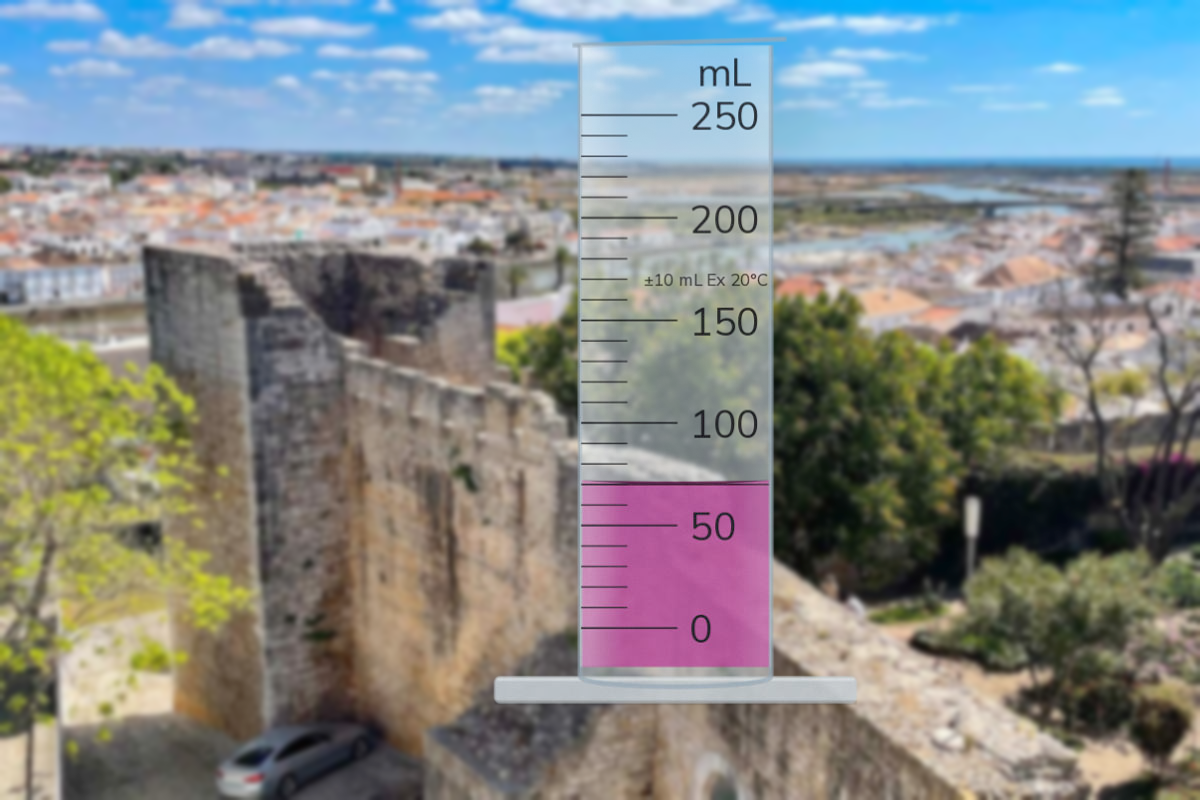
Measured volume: 70,mL
